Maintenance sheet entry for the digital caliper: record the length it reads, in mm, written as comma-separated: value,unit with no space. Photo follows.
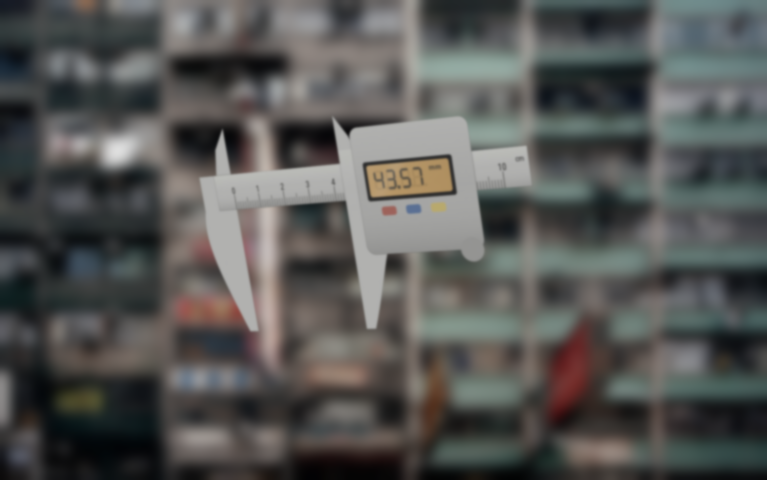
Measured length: 43.57,mm
